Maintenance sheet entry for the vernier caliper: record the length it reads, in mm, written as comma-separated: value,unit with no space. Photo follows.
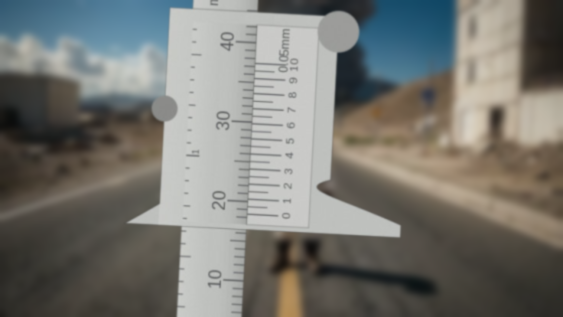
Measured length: 18.4,mm
